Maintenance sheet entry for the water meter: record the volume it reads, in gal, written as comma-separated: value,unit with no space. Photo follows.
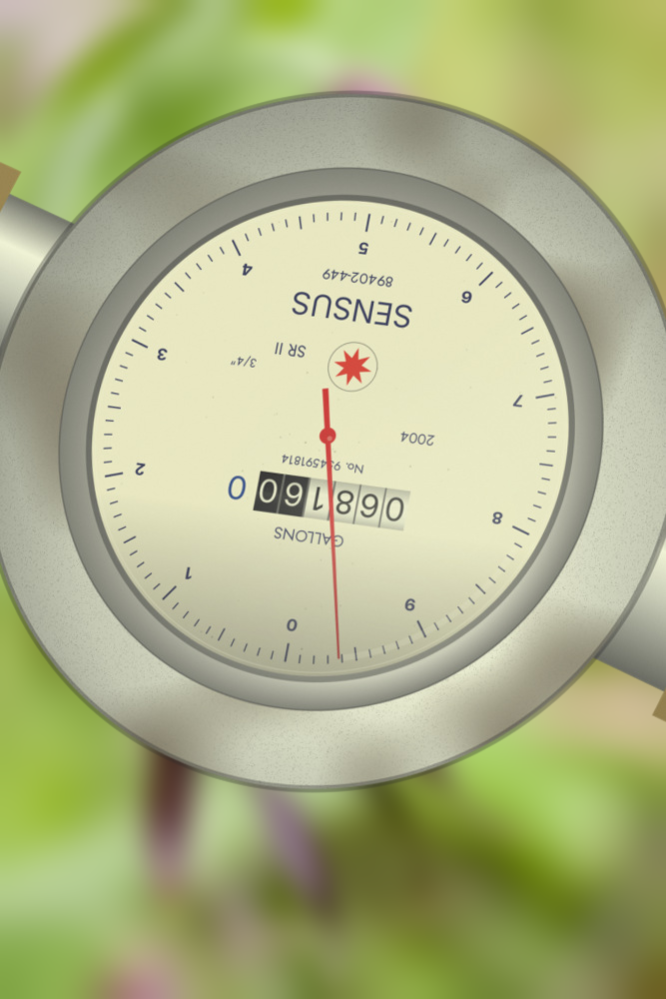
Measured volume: 681599.6,gal
